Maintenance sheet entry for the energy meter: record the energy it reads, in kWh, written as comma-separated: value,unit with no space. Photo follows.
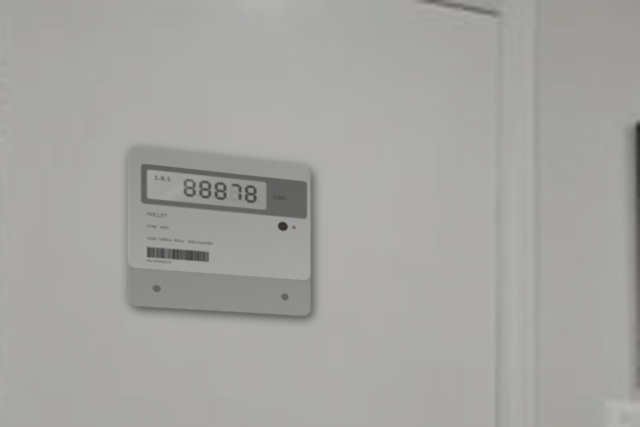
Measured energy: 88878,kWh
